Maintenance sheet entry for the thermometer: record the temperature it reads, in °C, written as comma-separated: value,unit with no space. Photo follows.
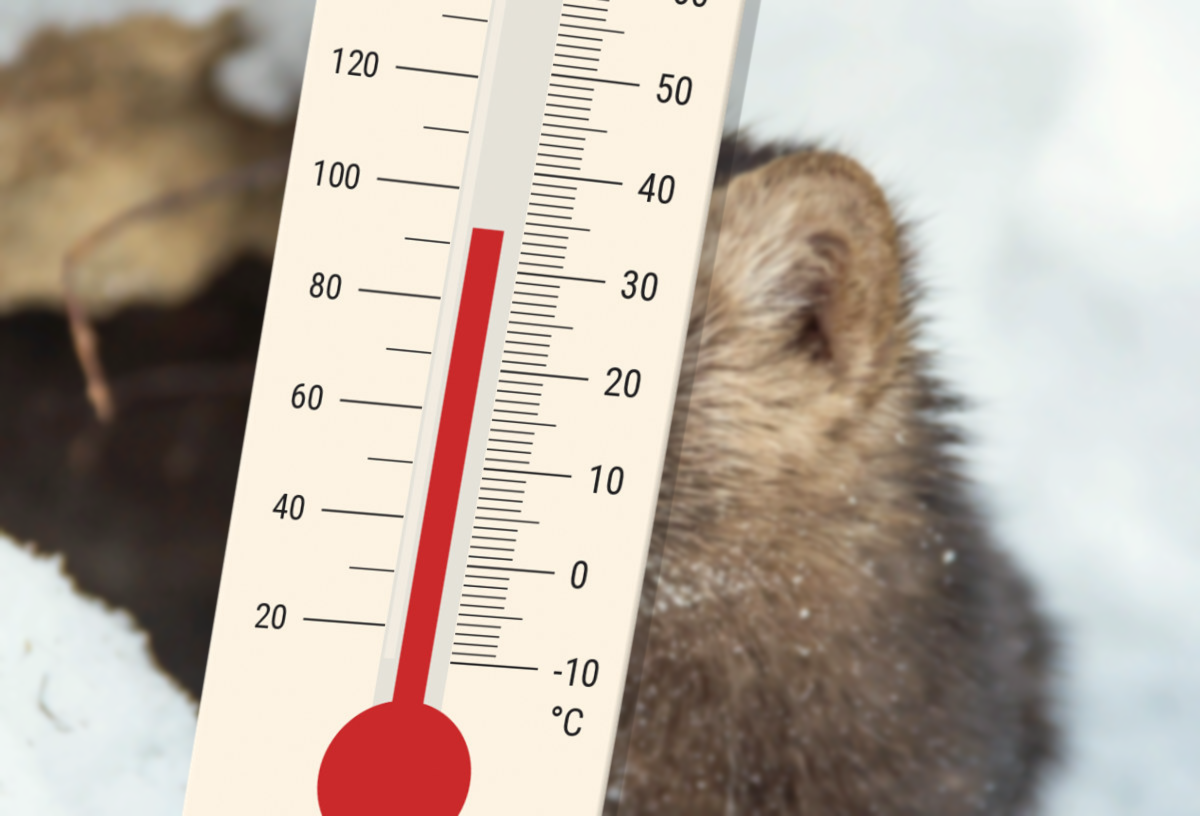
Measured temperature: 34,°C
